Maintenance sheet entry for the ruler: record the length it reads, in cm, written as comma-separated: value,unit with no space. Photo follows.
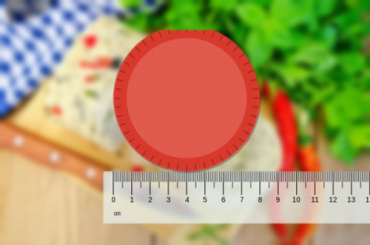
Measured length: 8,cm
